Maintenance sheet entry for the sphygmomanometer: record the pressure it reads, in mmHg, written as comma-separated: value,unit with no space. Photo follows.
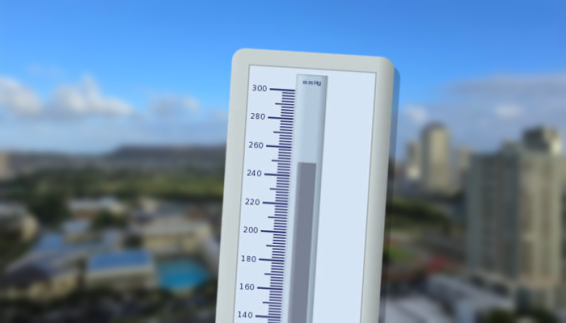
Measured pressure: 250,mmHg
